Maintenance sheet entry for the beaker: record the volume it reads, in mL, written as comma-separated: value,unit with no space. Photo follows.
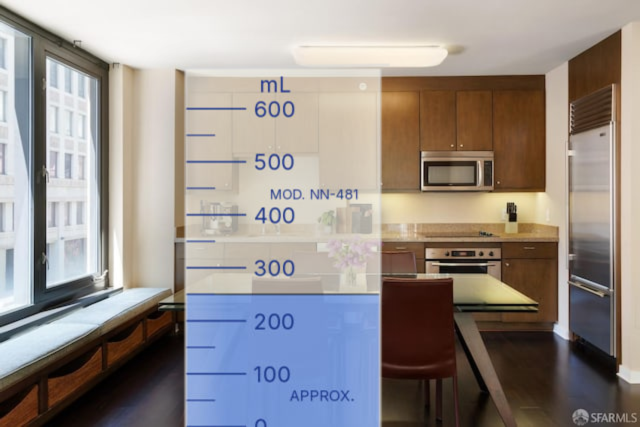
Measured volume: 250,mL
